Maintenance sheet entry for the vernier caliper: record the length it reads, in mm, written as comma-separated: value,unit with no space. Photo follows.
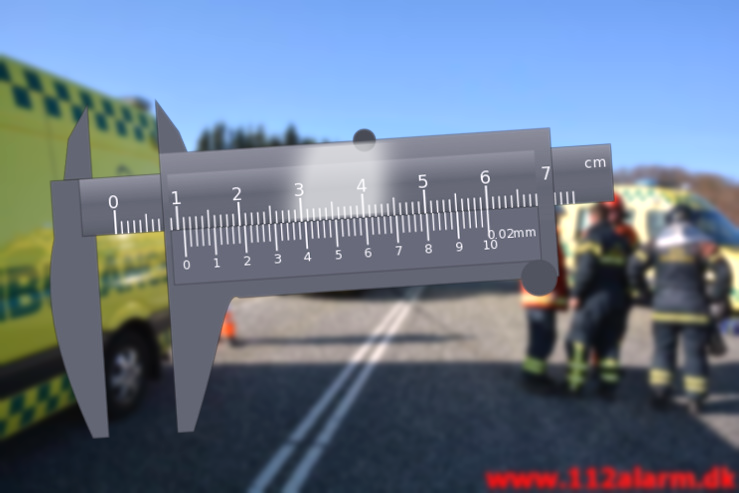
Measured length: 11.0,mm
